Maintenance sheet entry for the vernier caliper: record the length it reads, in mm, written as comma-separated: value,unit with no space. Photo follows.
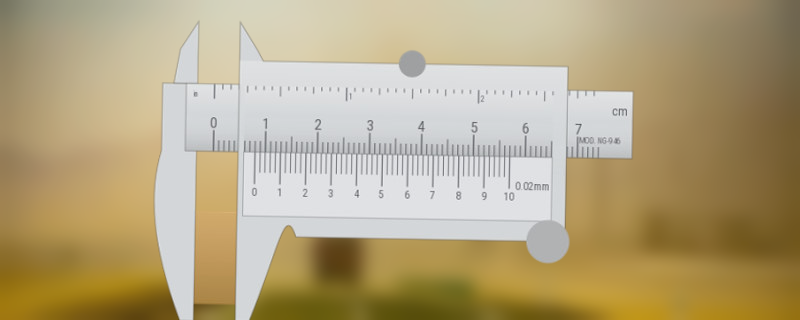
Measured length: 8.0,mm
